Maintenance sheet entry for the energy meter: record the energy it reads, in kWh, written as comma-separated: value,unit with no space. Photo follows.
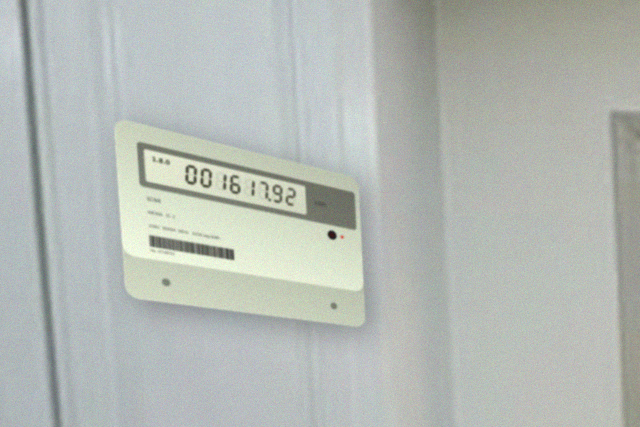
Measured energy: 1617.92,kWh
